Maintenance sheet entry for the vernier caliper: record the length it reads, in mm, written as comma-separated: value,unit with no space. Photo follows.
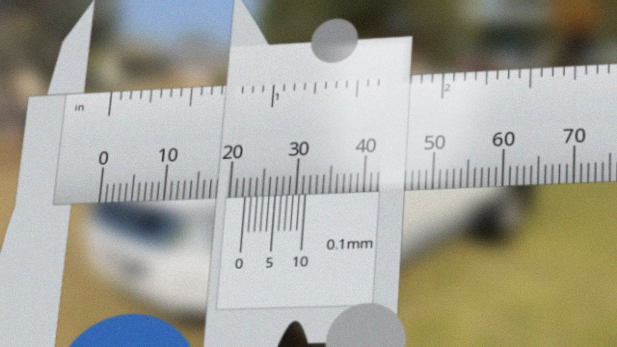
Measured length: 22.4,mm
